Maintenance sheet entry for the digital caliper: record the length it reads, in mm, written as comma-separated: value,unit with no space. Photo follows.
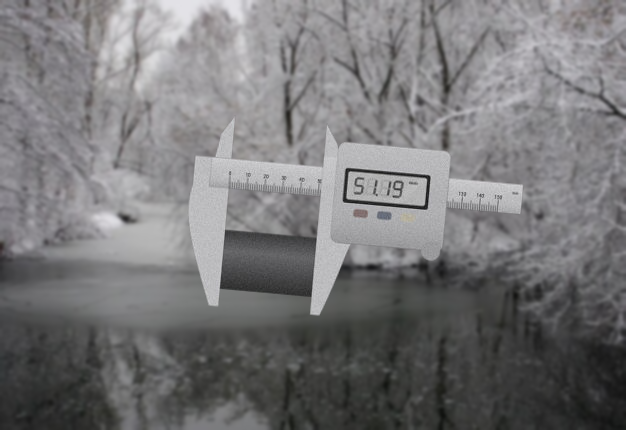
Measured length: 51.19,mm
